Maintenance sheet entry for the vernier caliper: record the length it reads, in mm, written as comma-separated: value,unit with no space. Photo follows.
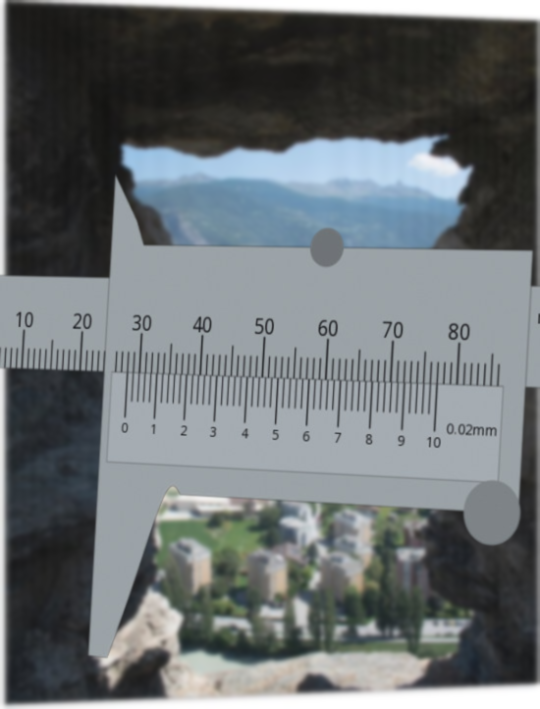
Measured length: 28.0,mm
